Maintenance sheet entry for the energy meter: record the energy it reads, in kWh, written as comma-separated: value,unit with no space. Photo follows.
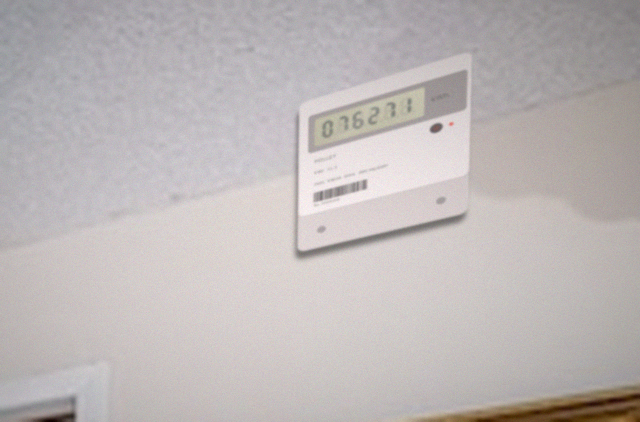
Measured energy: 76271,kWh
